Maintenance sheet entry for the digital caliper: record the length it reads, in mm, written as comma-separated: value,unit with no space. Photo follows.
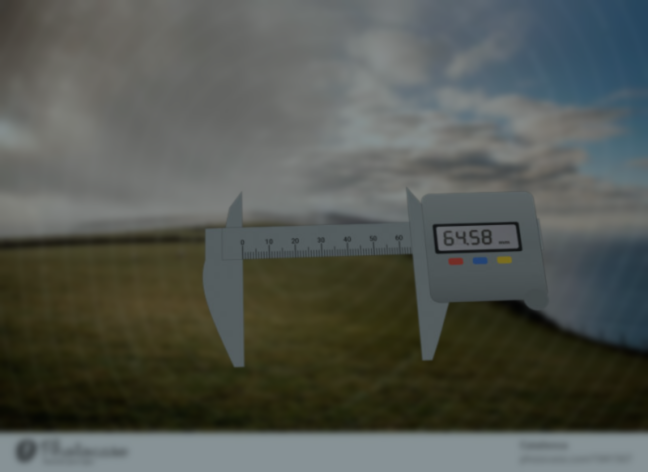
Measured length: 64.58,mm
